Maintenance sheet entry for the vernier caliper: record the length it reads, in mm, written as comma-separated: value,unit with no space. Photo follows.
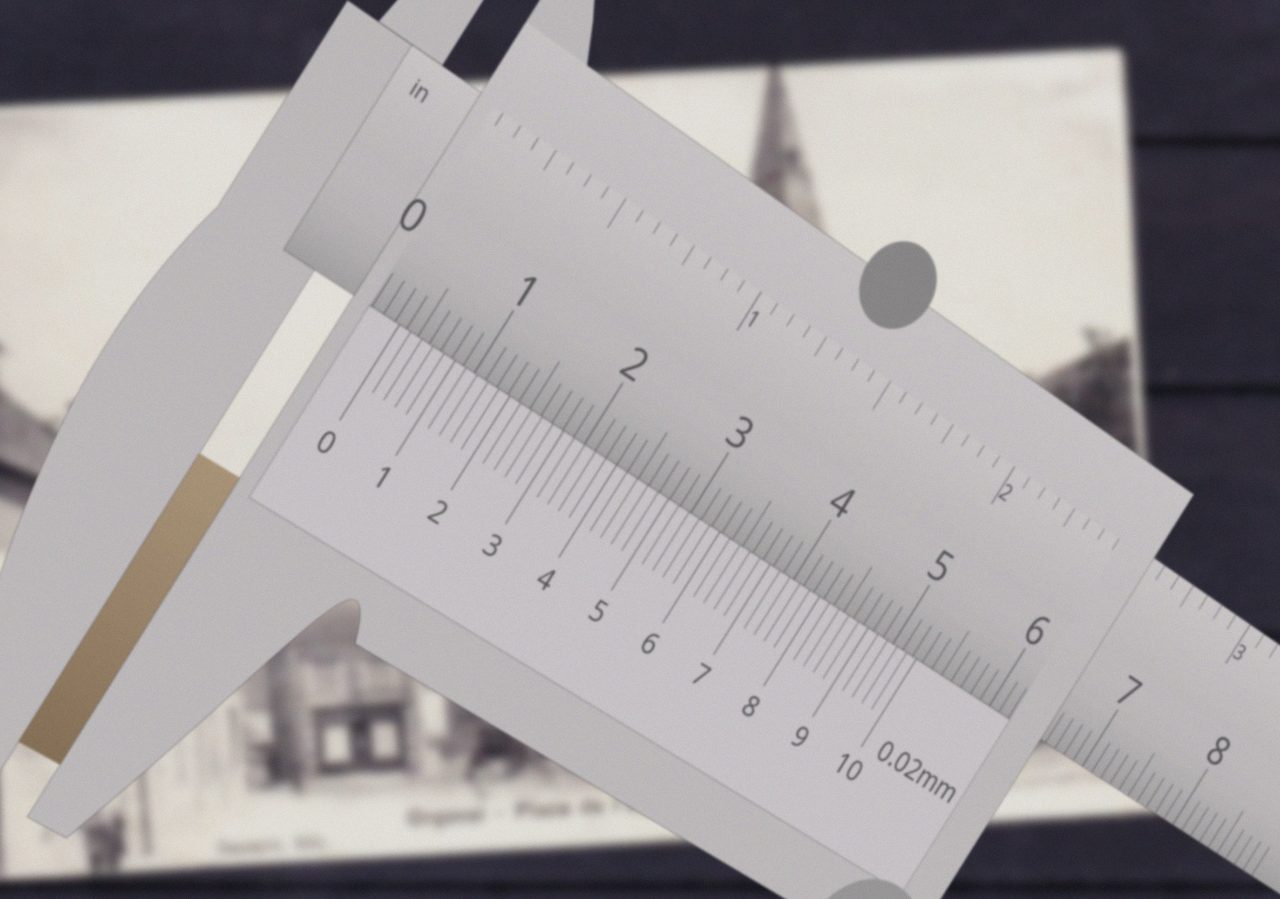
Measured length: 3.4,mm
